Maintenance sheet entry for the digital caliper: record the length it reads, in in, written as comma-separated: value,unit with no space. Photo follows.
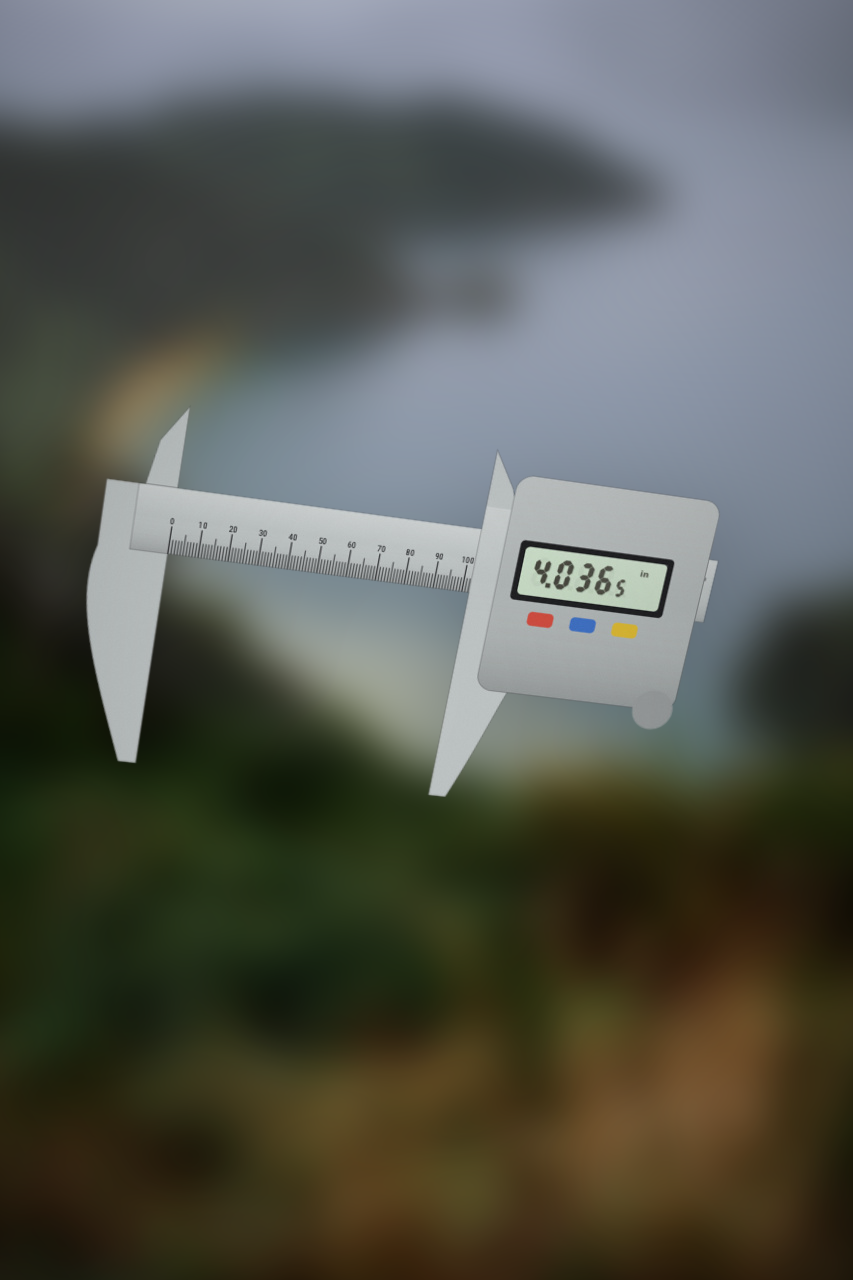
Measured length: 4.0365,in
